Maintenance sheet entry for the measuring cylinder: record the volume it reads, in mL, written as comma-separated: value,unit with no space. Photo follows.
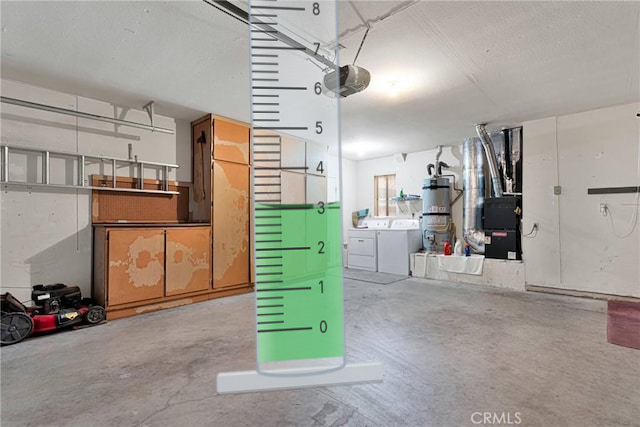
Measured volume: 3,mL
